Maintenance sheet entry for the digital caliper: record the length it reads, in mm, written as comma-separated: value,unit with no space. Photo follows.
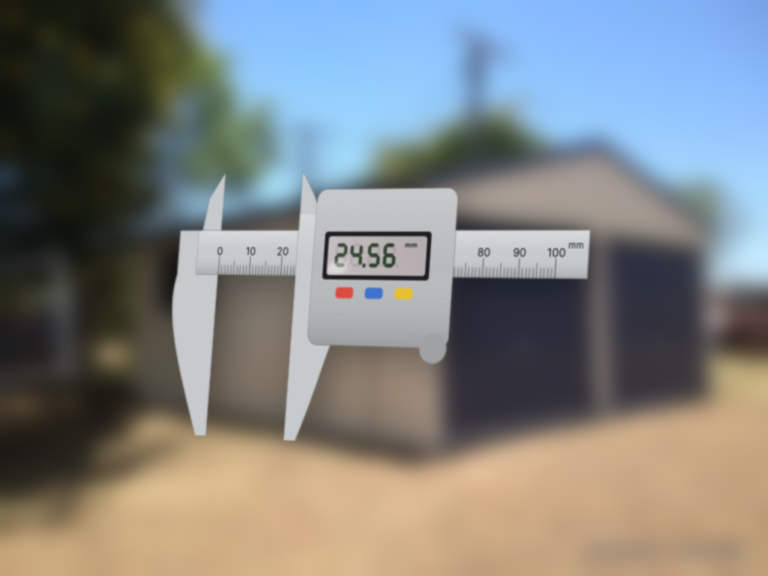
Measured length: 24.56,mm
